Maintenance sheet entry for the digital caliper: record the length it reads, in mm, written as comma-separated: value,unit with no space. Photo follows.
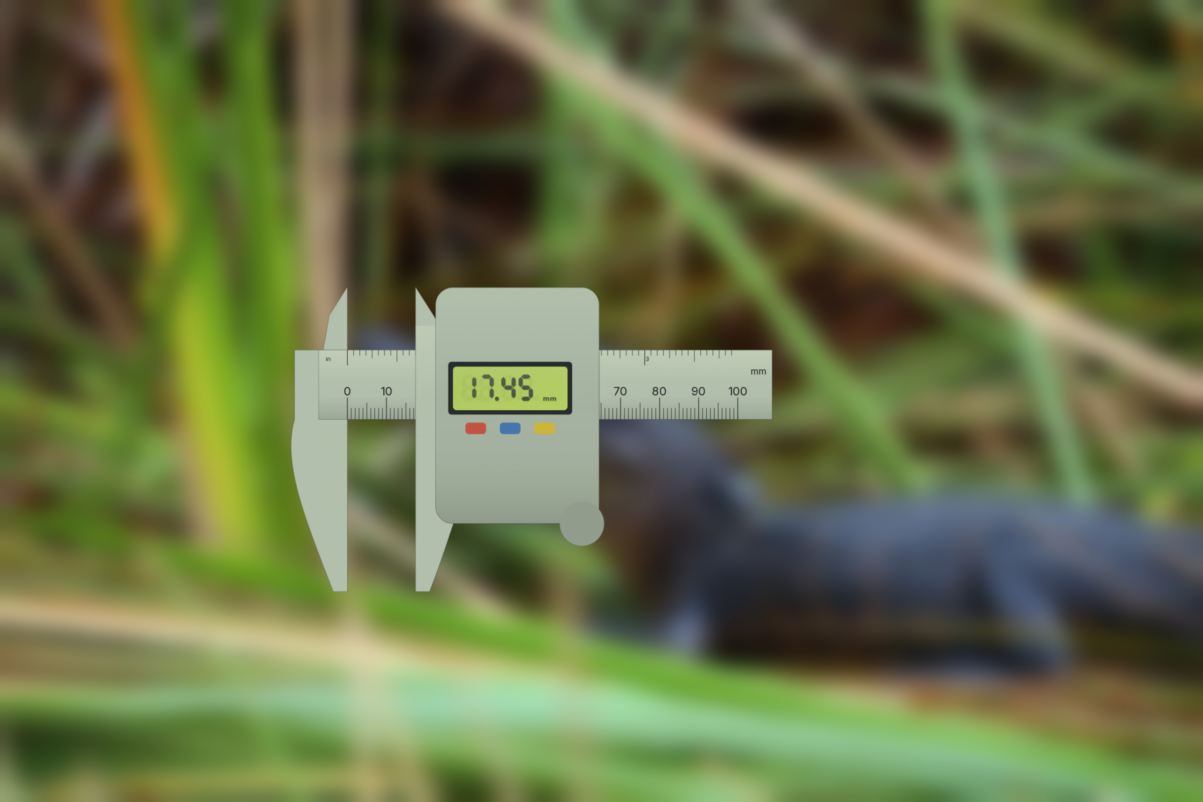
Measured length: 17.45,mm
